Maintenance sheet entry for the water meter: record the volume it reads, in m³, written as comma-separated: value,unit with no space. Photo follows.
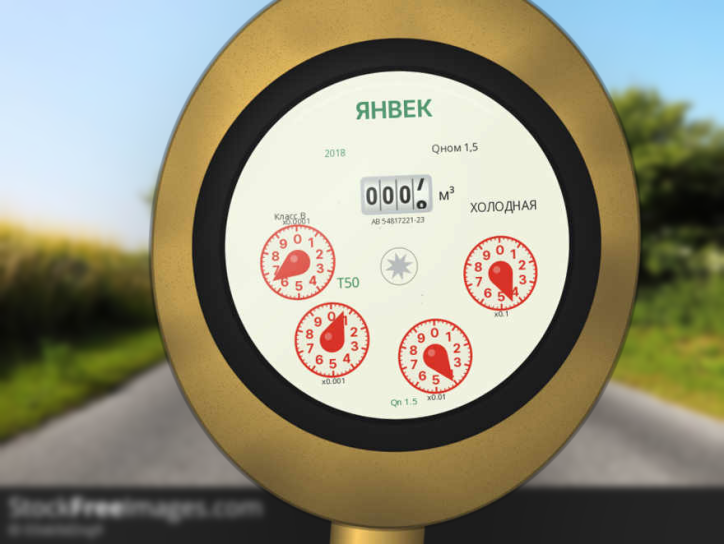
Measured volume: 7.4406,m³
